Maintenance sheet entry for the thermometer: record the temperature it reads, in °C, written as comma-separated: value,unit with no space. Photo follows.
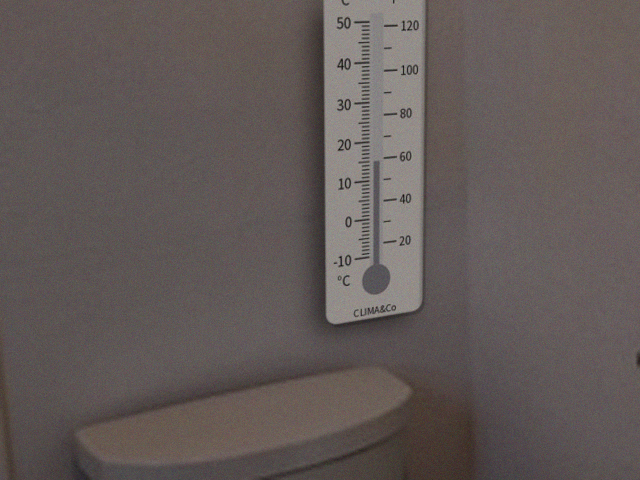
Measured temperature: 15,°C
